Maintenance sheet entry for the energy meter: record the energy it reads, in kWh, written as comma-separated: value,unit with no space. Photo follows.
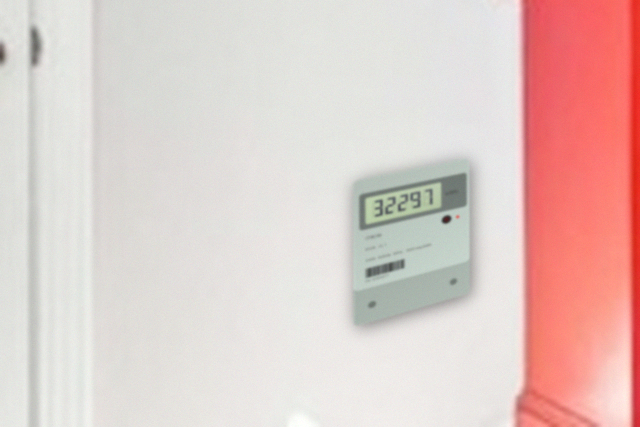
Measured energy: 32297,kWh
